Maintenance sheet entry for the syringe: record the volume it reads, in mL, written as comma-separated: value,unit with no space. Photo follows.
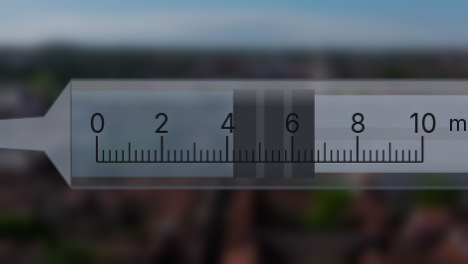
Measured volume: 4.2,mL
